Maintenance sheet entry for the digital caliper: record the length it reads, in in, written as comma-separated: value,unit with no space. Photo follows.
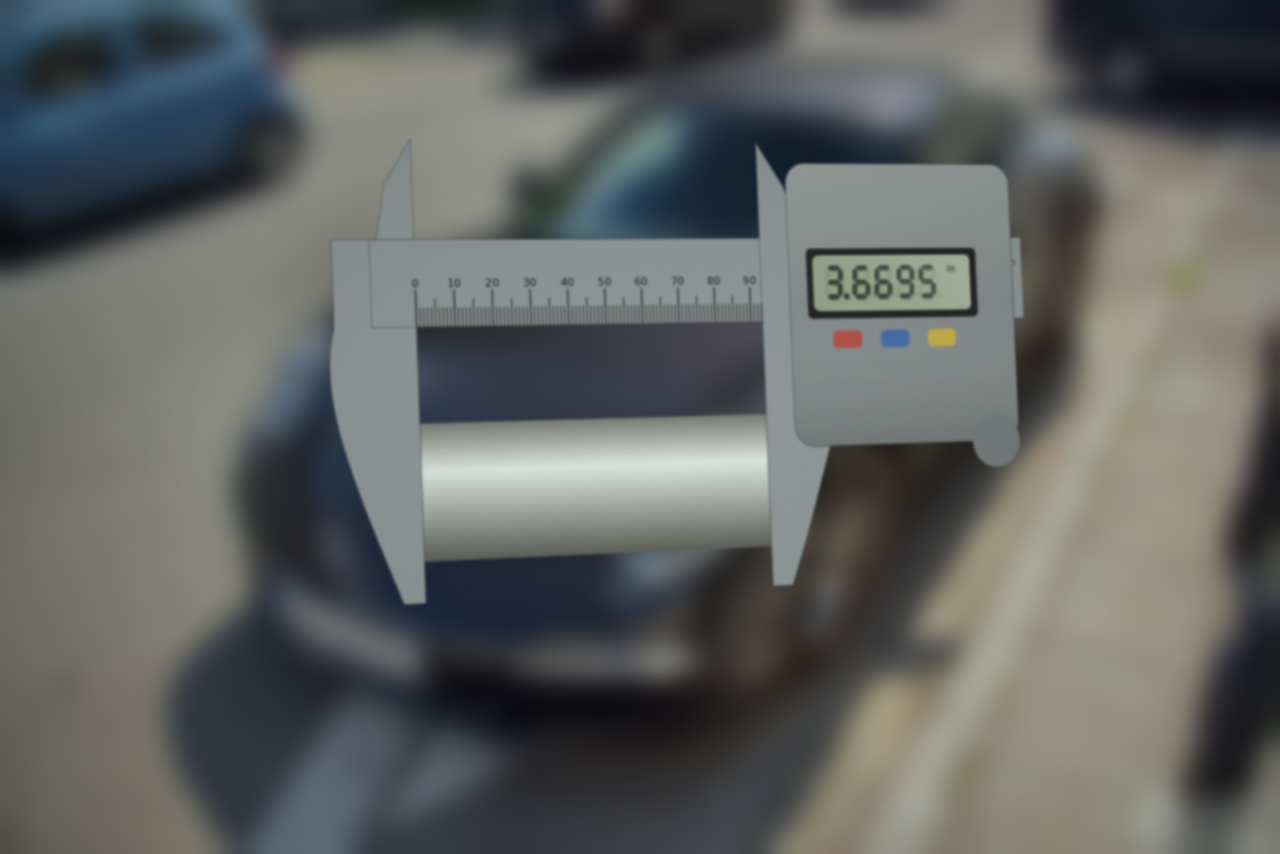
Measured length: 3.6695,in
